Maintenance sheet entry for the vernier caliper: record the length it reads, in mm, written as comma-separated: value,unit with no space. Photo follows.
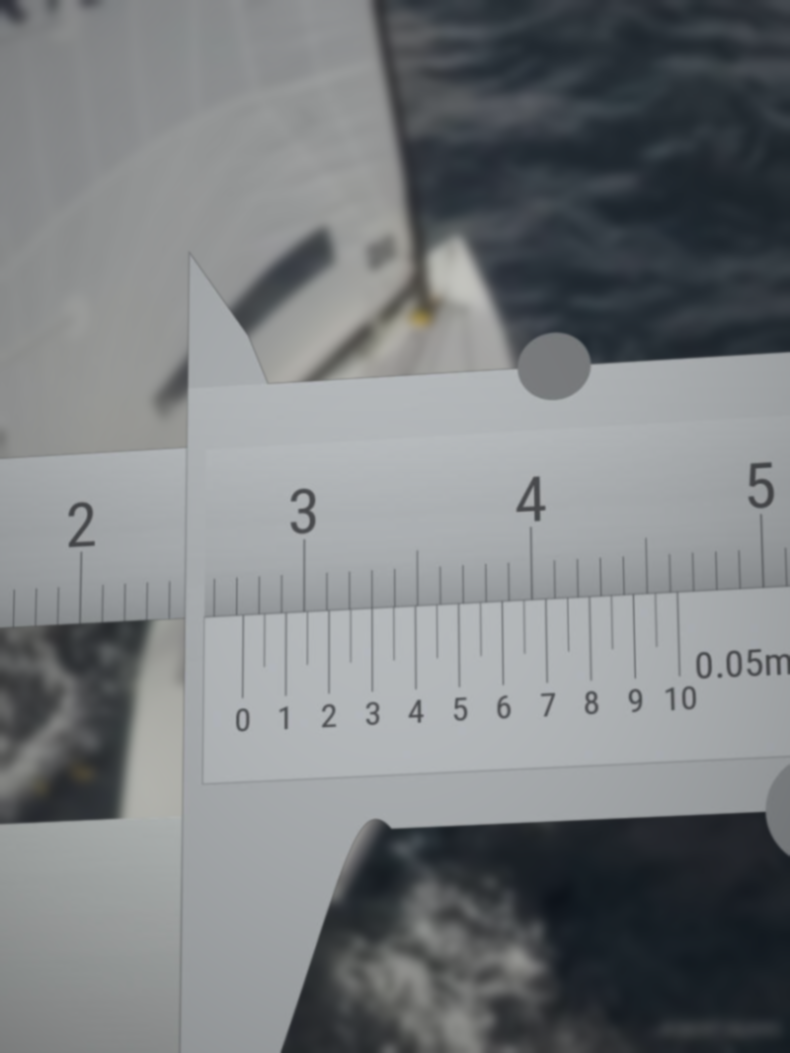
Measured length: 27.3,mm
